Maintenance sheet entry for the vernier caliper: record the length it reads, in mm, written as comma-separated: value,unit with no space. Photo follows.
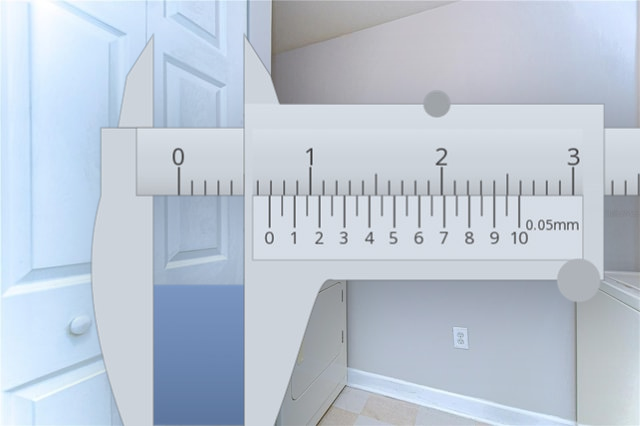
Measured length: 6.9,mm
